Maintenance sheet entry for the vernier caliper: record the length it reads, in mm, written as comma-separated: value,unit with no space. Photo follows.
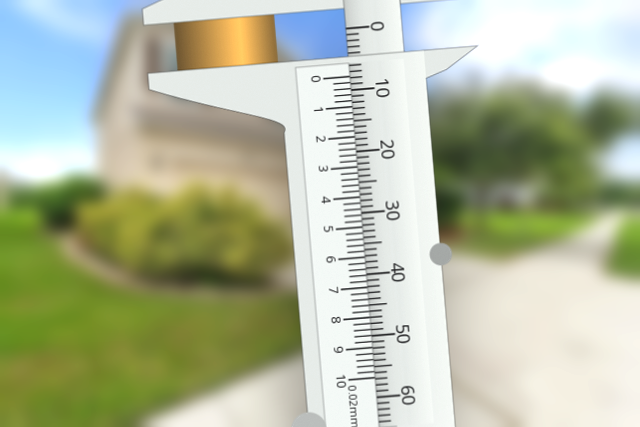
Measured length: 7.8,mm
